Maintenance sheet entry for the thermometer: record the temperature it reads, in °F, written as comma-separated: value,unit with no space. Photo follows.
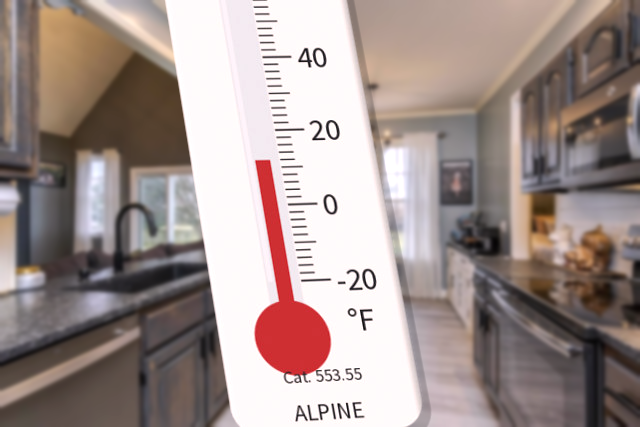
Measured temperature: 12,°F
